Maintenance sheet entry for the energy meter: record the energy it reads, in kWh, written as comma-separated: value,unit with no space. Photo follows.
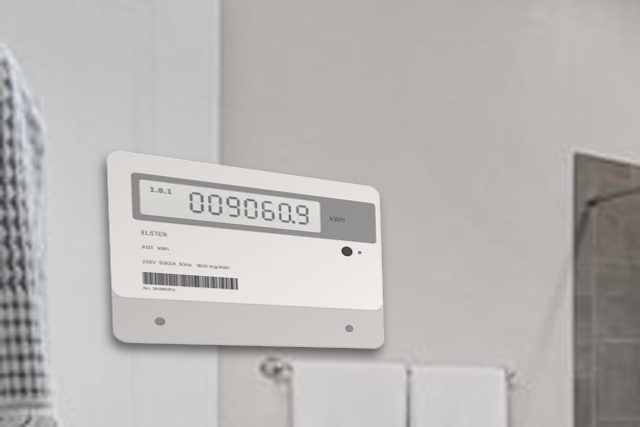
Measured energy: 9060.9,kWh
